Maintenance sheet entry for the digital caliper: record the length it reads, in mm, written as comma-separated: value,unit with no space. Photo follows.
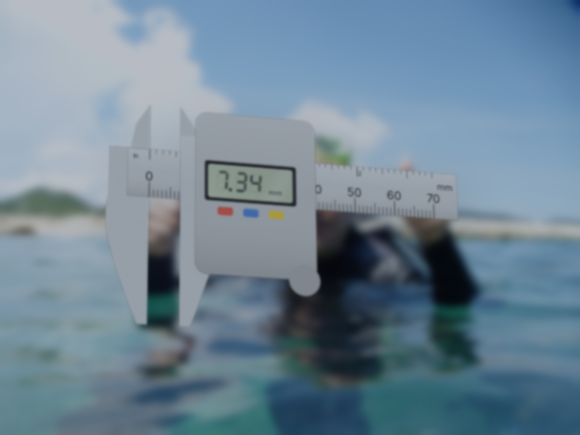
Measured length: 7.34,mm
